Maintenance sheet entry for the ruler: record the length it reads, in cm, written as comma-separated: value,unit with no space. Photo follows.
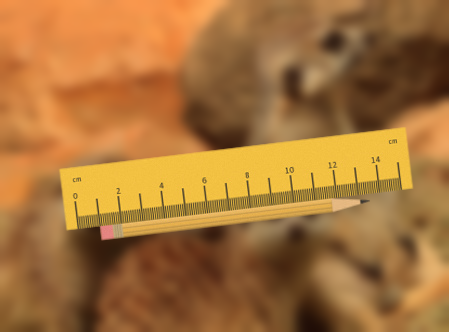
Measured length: 12.5,cm
